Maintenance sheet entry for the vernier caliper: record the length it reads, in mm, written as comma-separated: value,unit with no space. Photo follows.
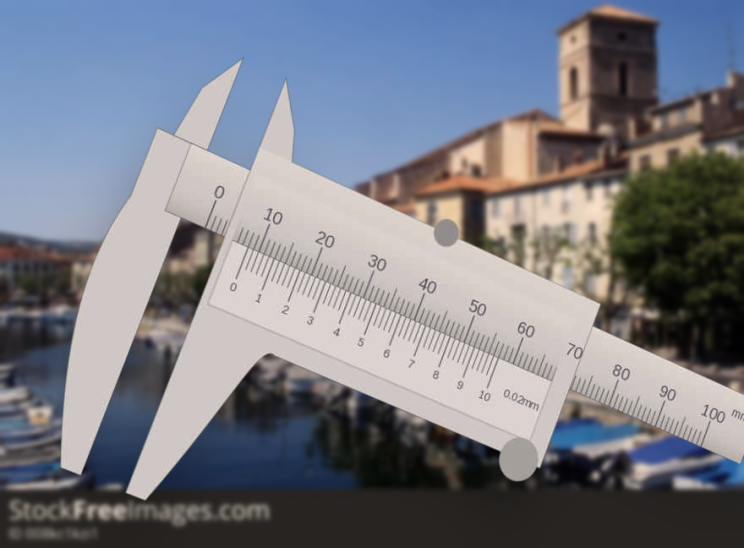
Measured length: 8.0,mm
